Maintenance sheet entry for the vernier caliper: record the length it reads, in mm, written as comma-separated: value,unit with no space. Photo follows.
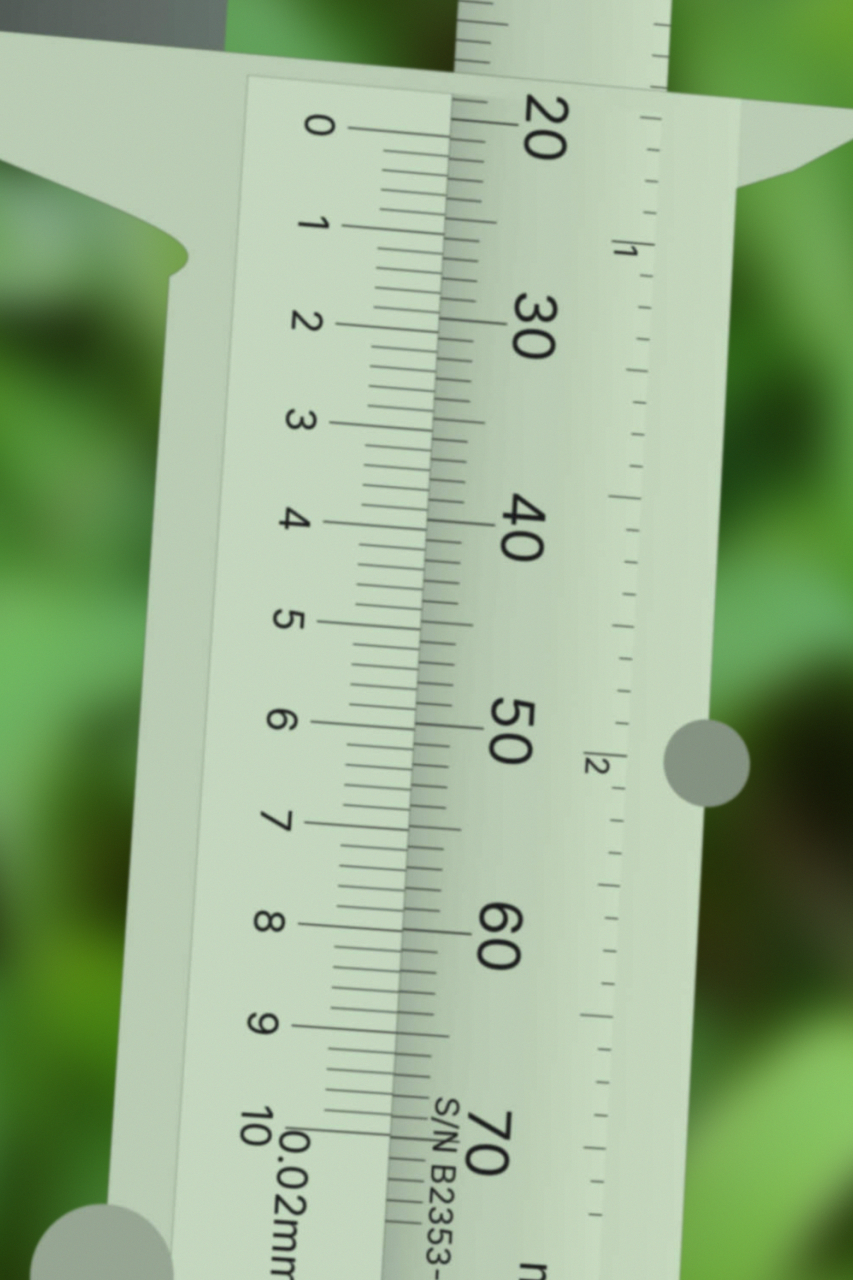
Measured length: 20.9,mm
